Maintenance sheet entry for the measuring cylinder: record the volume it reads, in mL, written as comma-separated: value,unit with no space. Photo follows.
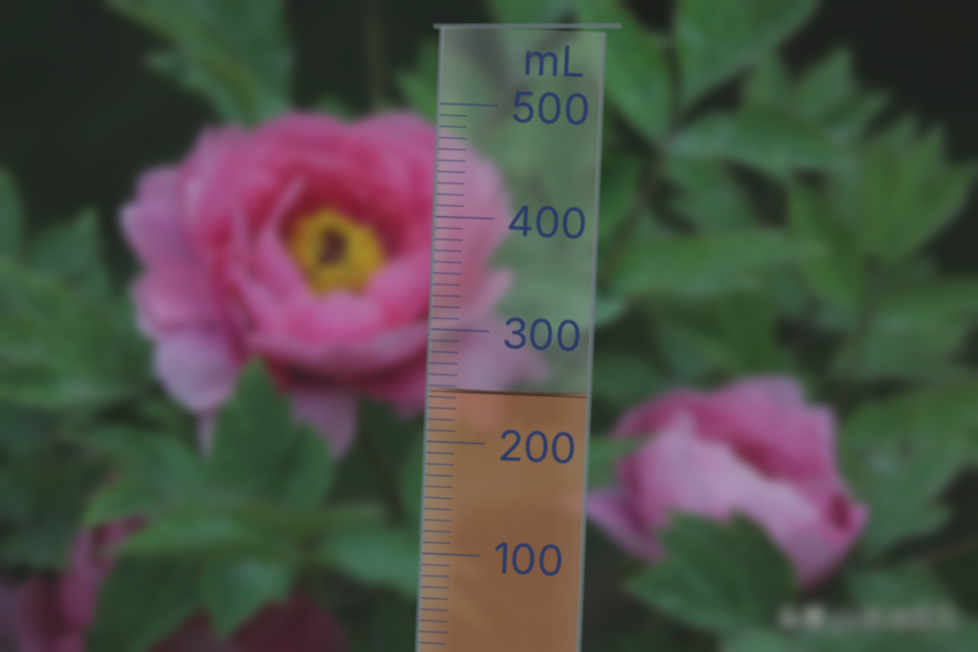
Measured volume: 245,mL
